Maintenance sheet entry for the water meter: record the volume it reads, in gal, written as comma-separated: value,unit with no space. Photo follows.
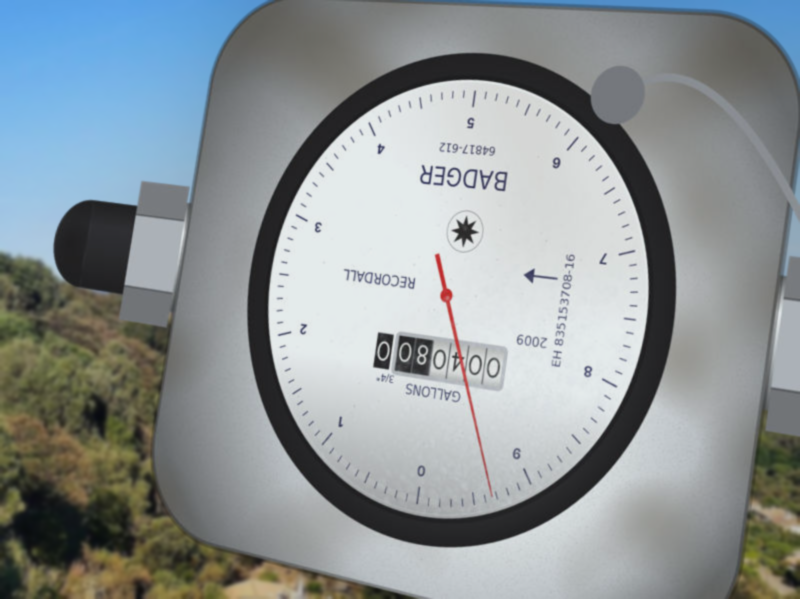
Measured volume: 40799.3,gal
